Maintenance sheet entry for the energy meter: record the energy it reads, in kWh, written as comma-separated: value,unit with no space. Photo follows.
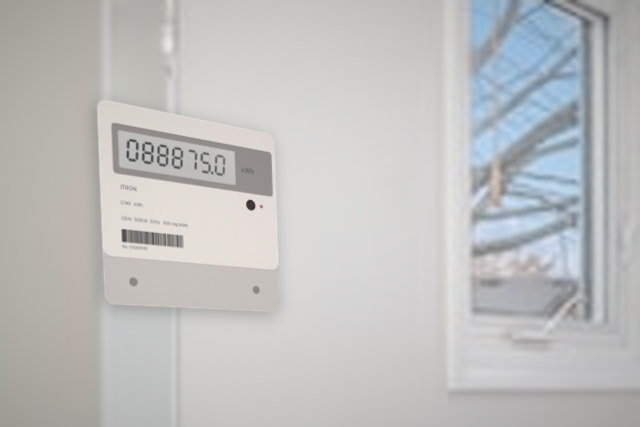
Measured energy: 88875.0,kWh
